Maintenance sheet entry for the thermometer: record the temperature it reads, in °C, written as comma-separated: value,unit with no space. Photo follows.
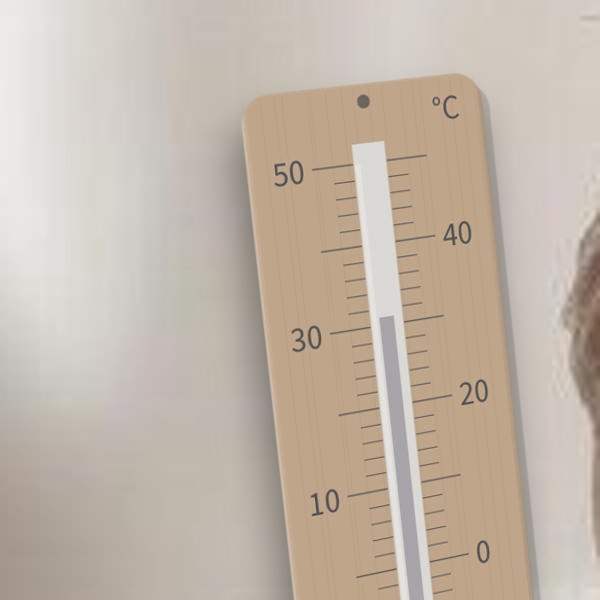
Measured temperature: 31,°C
